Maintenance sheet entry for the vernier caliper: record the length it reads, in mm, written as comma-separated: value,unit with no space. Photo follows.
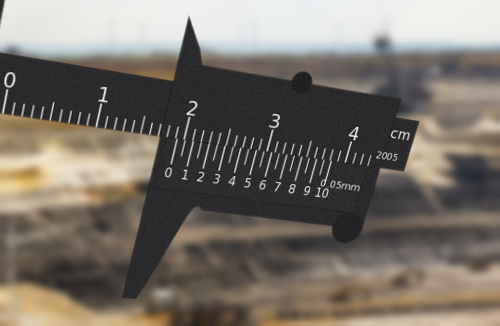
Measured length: 19.2,mm
